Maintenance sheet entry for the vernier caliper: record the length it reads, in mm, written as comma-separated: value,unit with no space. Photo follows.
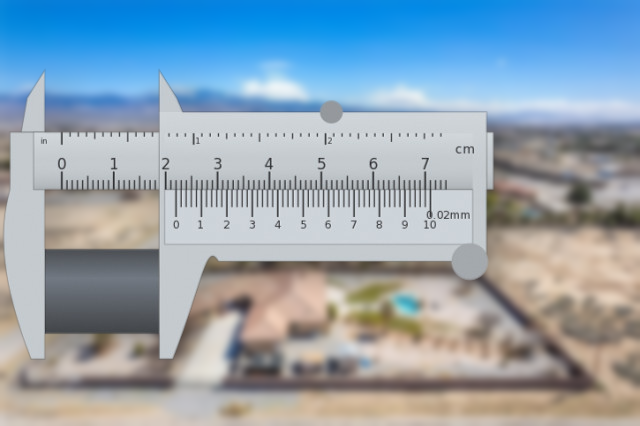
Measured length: 22.0,mm
